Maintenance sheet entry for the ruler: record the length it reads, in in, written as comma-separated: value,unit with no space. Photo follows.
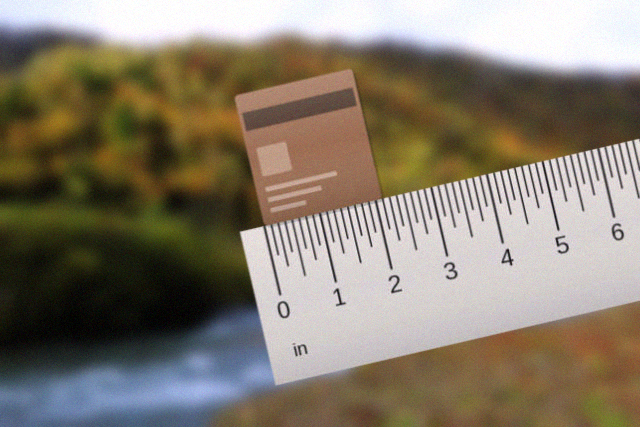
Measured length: 2.125,in
